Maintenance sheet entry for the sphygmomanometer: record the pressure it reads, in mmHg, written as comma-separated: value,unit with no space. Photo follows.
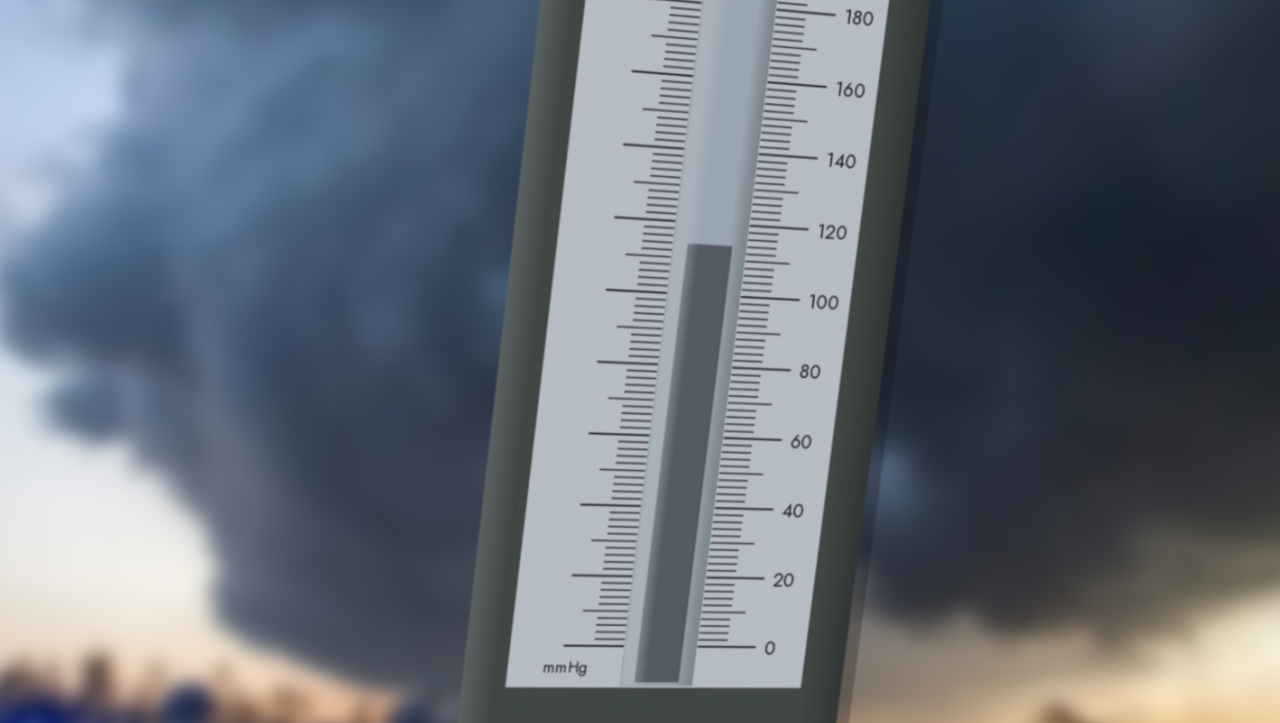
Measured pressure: 114,mmHg
